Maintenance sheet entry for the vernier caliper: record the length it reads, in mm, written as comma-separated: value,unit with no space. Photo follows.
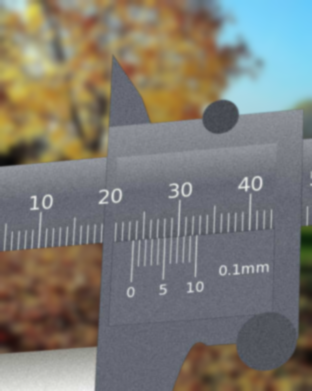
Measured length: 23.6,mm
